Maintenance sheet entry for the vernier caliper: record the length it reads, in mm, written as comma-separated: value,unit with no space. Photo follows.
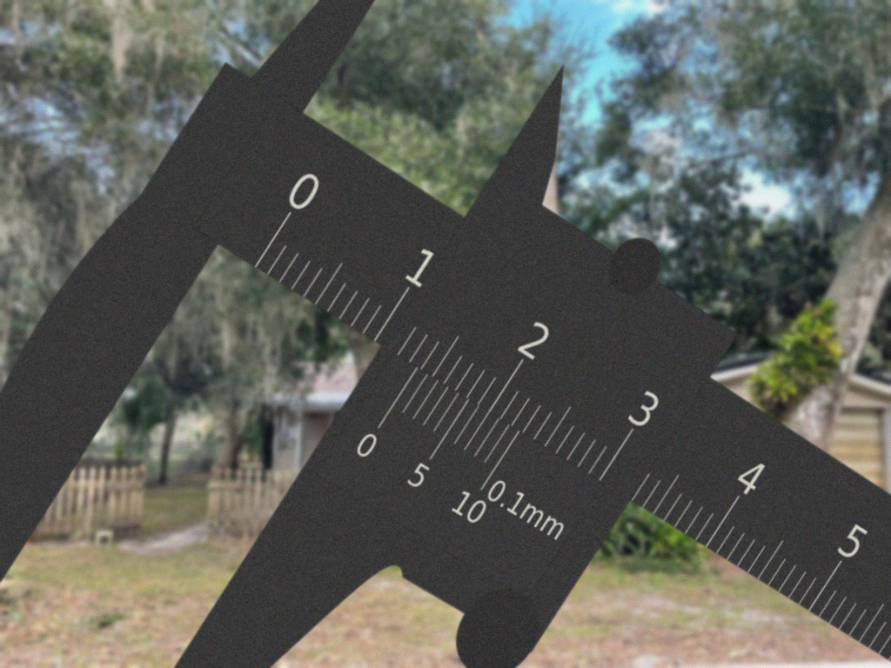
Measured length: 13.7,mm
